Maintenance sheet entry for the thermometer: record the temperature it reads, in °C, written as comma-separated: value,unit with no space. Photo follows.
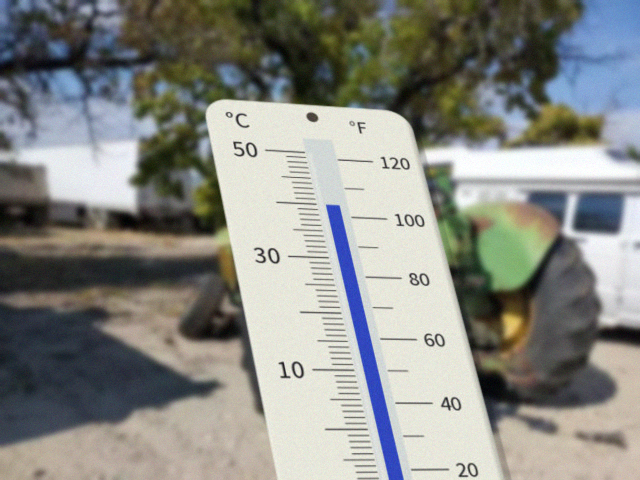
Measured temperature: 40,°C
